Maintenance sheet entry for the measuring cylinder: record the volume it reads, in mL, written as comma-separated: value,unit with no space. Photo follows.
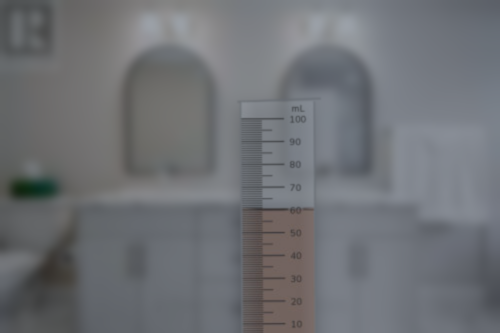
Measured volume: 60,mL
